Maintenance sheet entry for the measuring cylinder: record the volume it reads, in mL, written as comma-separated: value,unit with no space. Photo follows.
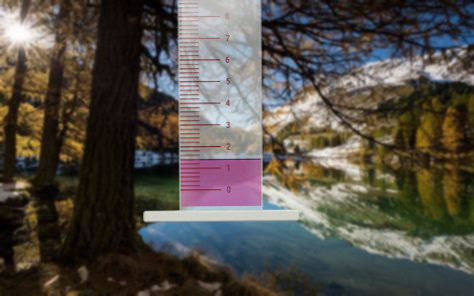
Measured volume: 1.4,mL
